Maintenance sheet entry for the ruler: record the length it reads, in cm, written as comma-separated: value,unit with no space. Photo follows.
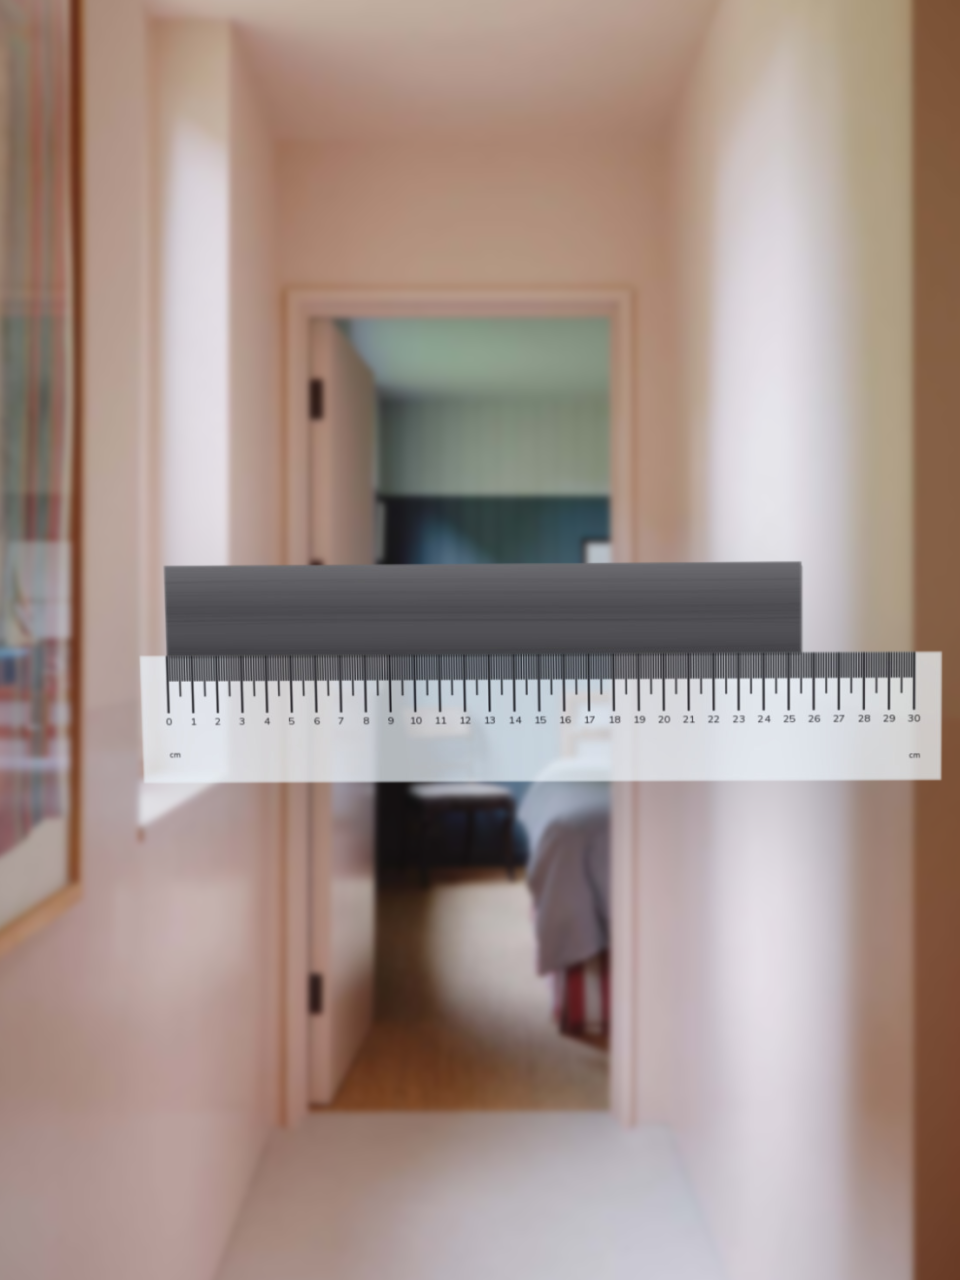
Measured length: 25.5,cm
